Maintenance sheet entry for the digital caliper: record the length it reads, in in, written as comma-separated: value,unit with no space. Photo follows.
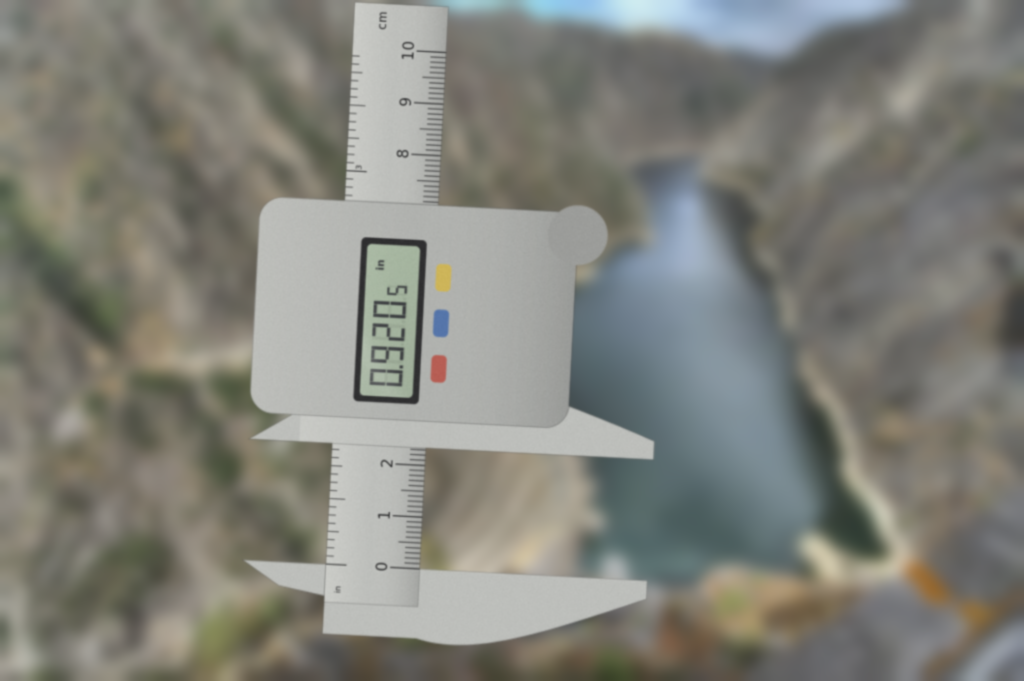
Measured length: 0.9205,in
